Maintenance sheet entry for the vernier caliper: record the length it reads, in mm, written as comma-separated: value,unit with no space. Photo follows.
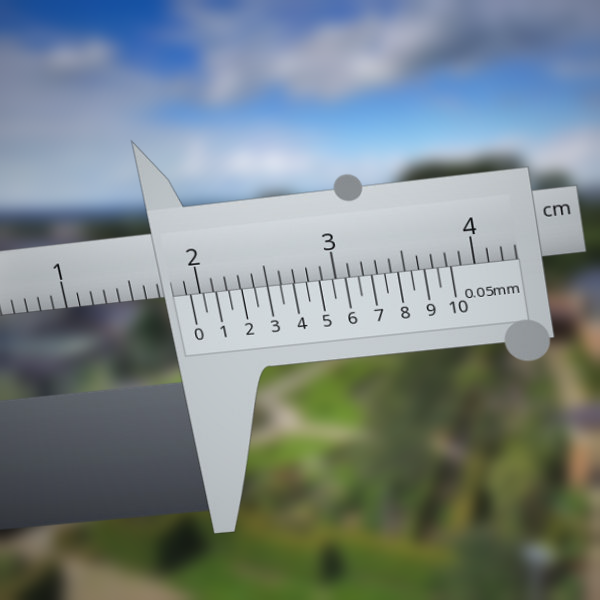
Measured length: 19.3,mm
